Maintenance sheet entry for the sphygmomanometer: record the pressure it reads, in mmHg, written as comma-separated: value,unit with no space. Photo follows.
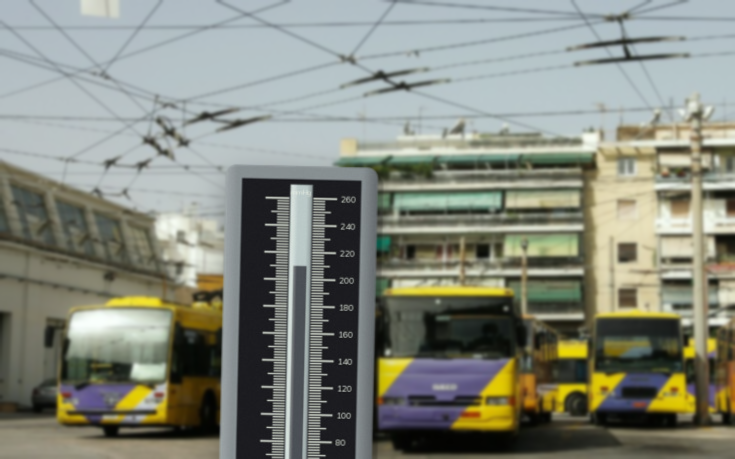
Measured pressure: 210,mmHg
